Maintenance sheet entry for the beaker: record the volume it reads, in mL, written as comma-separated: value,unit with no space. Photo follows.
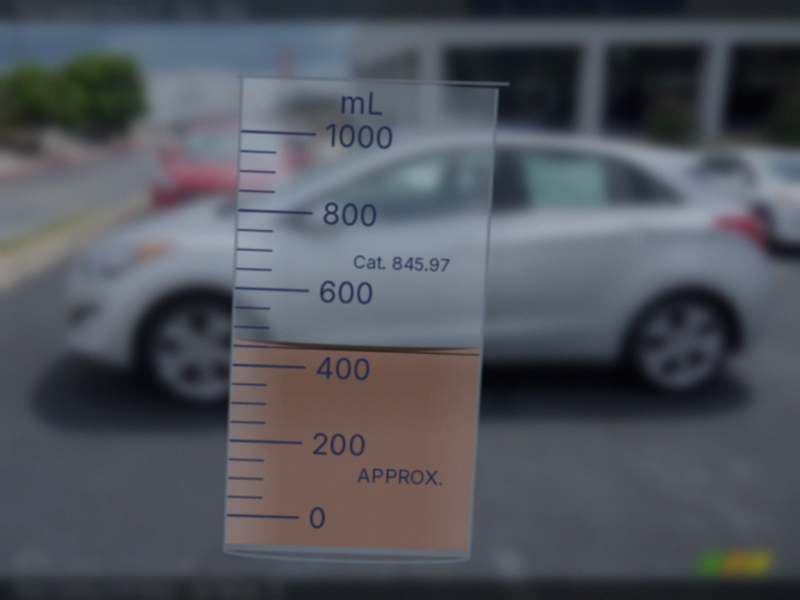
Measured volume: 450,mL
